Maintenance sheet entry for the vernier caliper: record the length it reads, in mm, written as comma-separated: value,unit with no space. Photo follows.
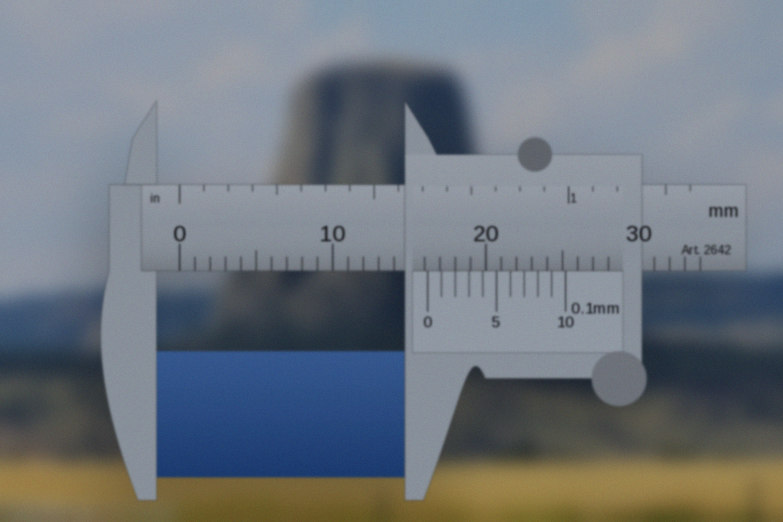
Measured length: 16.2,mm
